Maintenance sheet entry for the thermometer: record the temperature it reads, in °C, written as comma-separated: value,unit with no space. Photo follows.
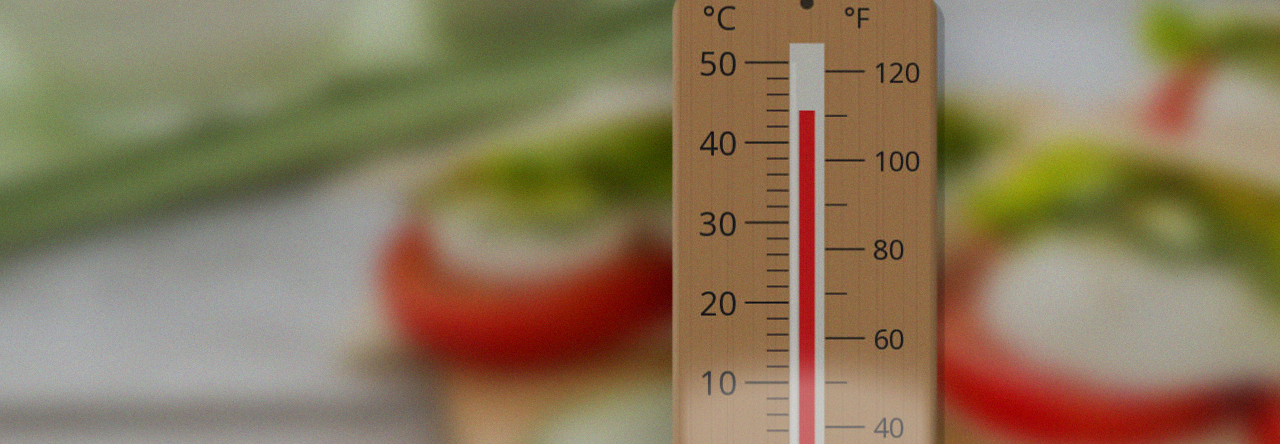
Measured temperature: 44,°C
